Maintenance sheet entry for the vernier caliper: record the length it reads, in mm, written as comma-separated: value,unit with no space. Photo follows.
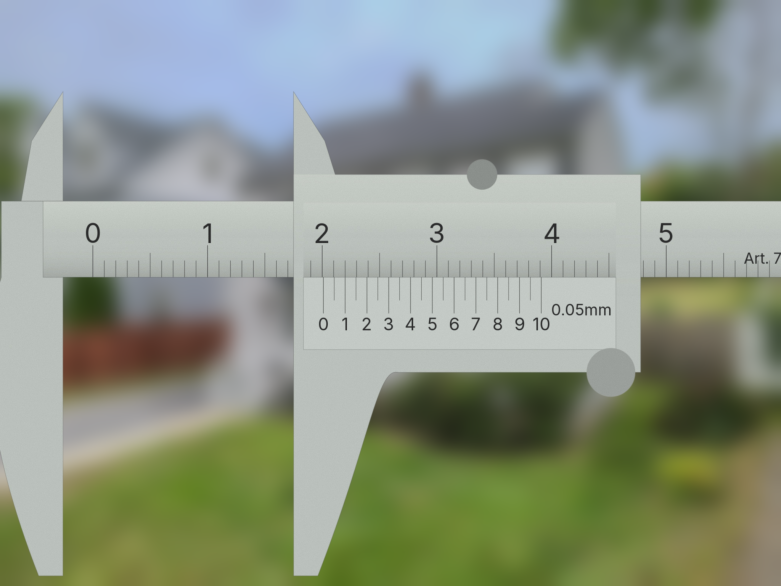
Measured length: 20.1,mm
